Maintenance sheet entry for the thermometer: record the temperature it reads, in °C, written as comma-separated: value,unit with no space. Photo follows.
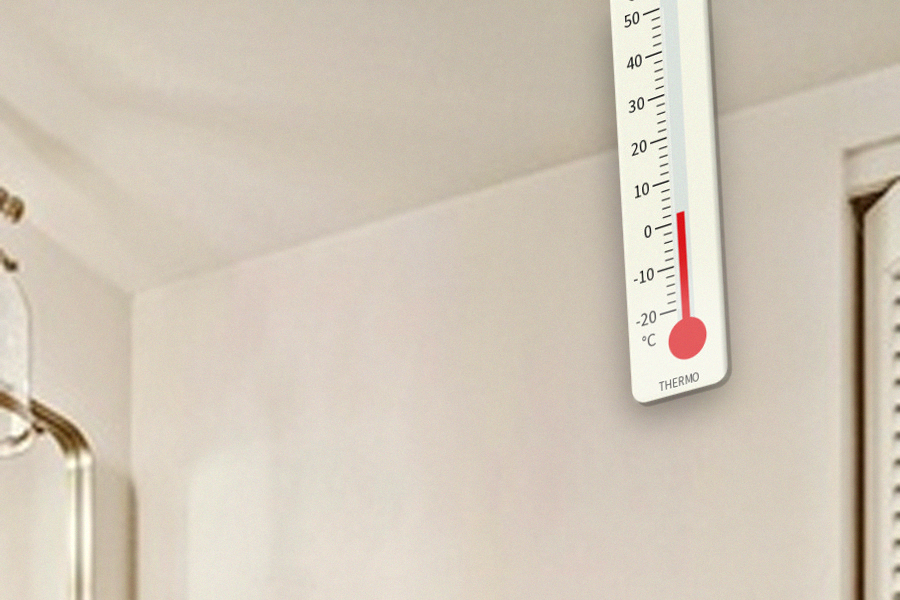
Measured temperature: 2,°C
